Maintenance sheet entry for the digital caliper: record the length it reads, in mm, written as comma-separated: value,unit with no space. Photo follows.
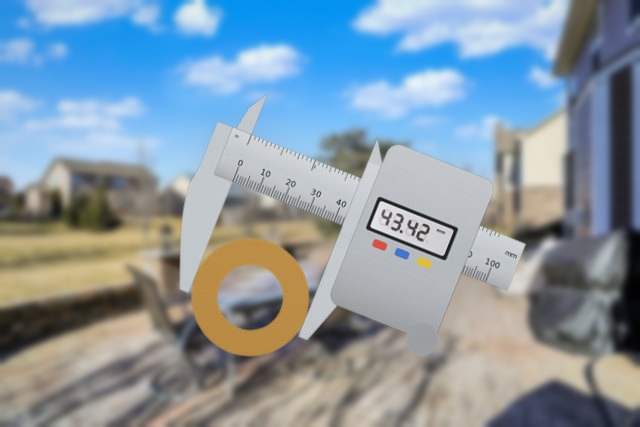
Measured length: 43.42,mm
